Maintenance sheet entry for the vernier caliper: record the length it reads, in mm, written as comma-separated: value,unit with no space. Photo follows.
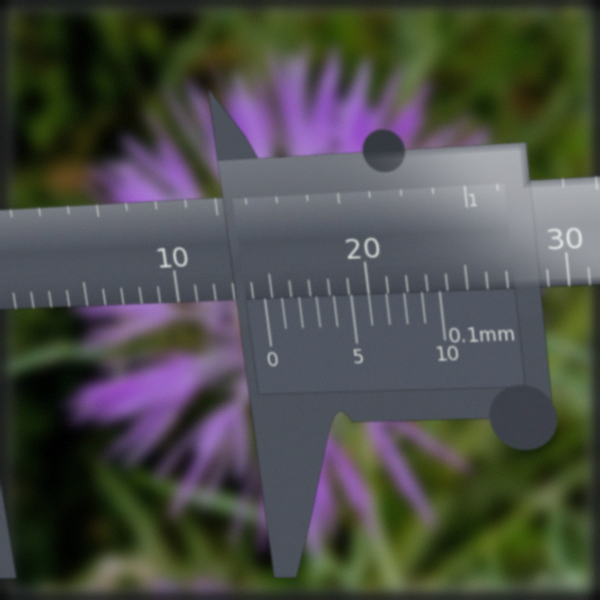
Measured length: 14.6,mm
